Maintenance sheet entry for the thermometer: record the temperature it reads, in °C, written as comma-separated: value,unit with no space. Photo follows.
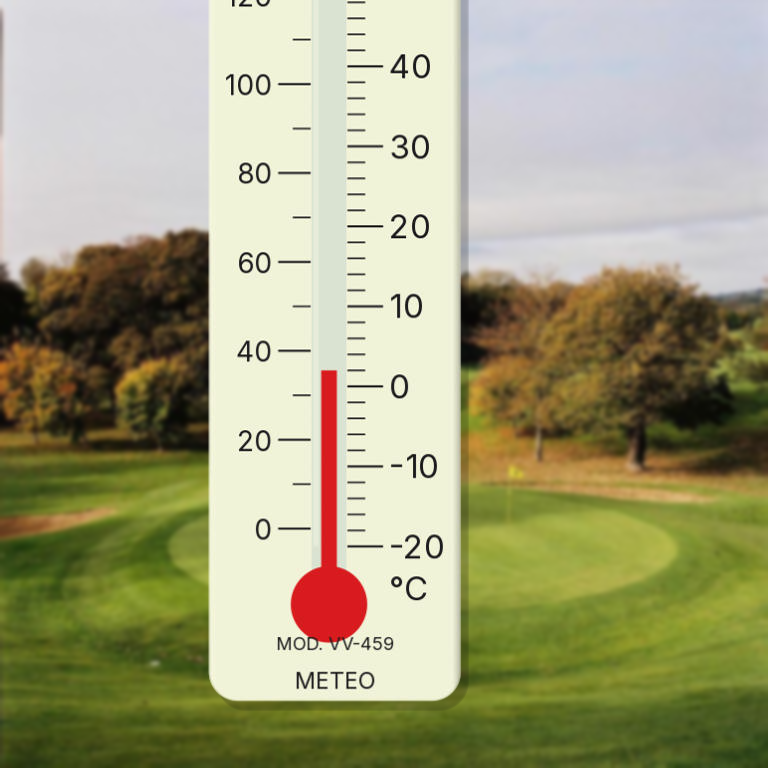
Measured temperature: 2,°C
